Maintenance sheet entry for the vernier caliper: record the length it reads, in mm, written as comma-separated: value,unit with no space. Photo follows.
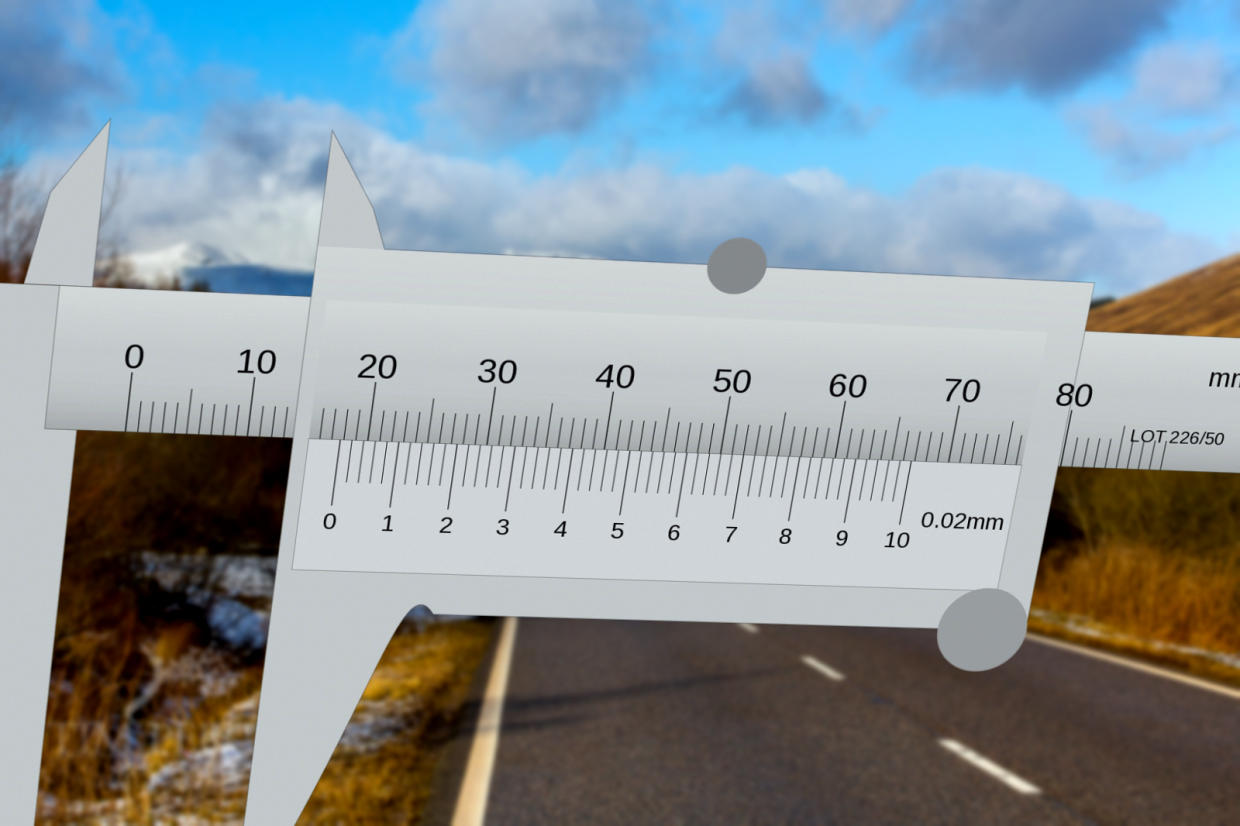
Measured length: 17.7,mm
